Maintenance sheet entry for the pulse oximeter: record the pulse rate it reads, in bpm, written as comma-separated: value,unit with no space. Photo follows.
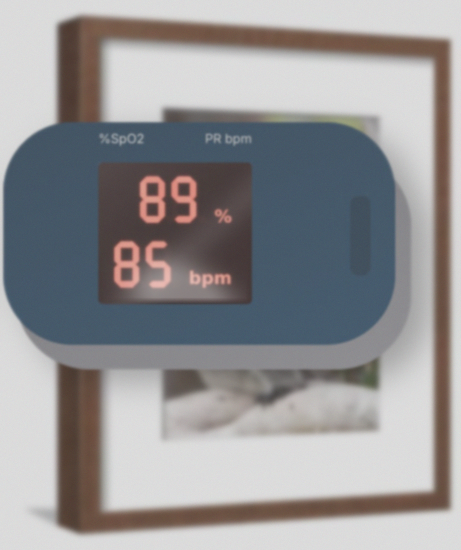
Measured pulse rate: 85,bpm
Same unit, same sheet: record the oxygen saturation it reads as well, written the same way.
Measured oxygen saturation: 89,%
